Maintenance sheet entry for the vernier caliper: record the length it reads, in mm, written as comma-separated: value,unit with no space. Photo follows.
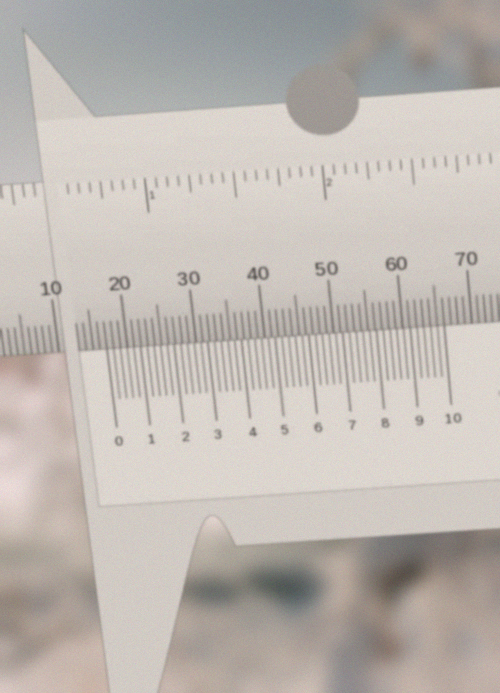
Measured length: 17.0,mm
